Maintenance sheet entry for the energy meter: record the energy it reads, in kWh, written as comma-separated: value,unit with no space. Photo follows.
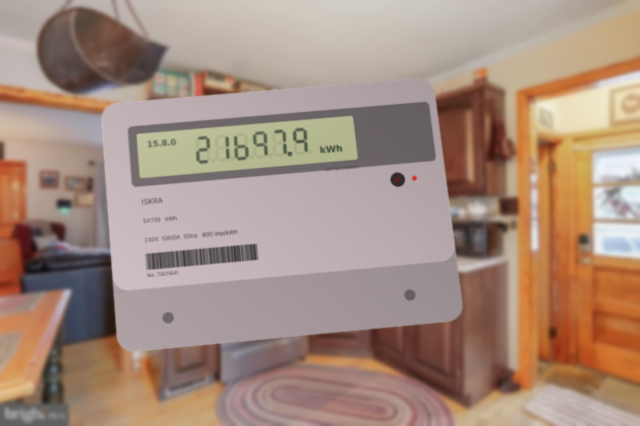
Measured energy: 21697.9,kWh
